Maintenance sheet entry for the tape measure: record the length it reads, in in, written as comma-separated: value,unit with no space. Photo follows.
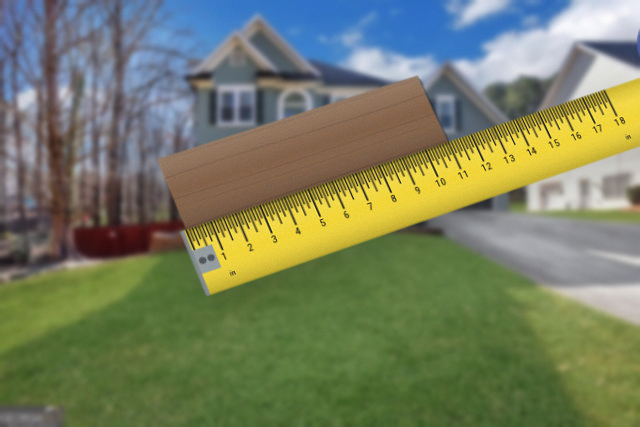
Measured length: 11,in
